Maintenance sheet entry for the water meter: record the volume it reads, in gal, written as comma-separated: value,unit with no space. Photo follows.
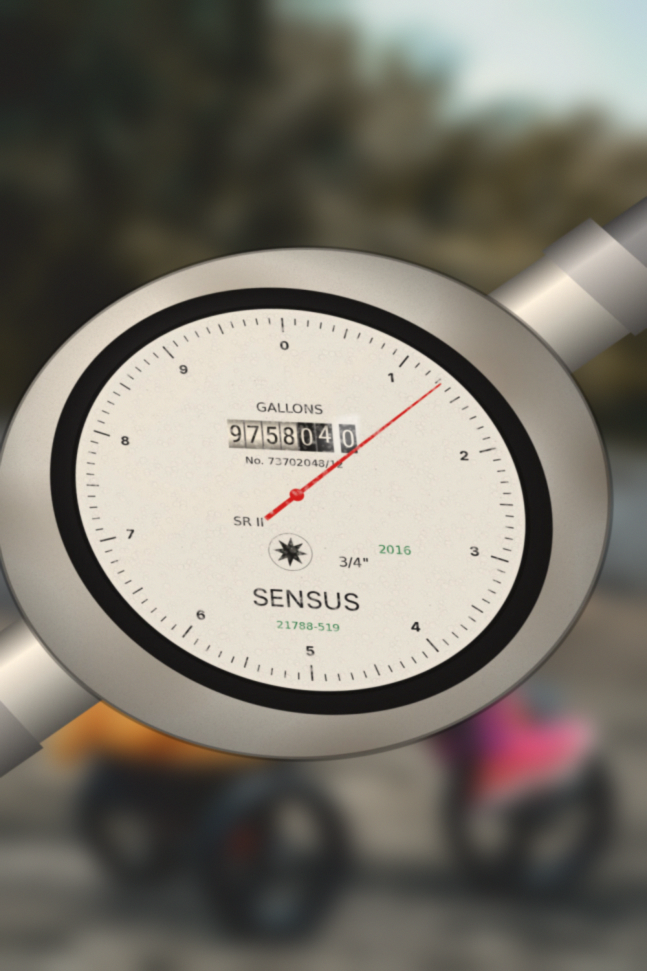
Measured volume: 9758041.3,gal
